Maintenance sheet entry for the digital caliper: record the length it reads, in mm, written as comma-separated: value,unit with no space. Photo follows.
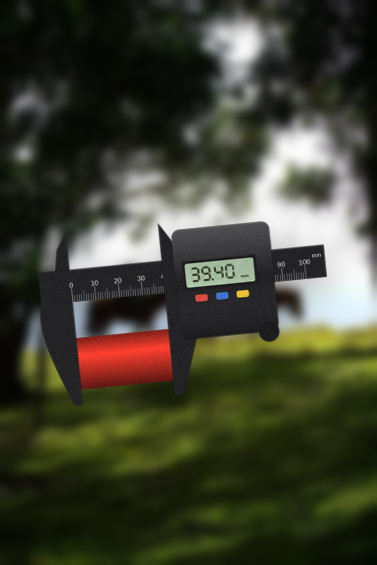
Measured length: 39.40,mm
